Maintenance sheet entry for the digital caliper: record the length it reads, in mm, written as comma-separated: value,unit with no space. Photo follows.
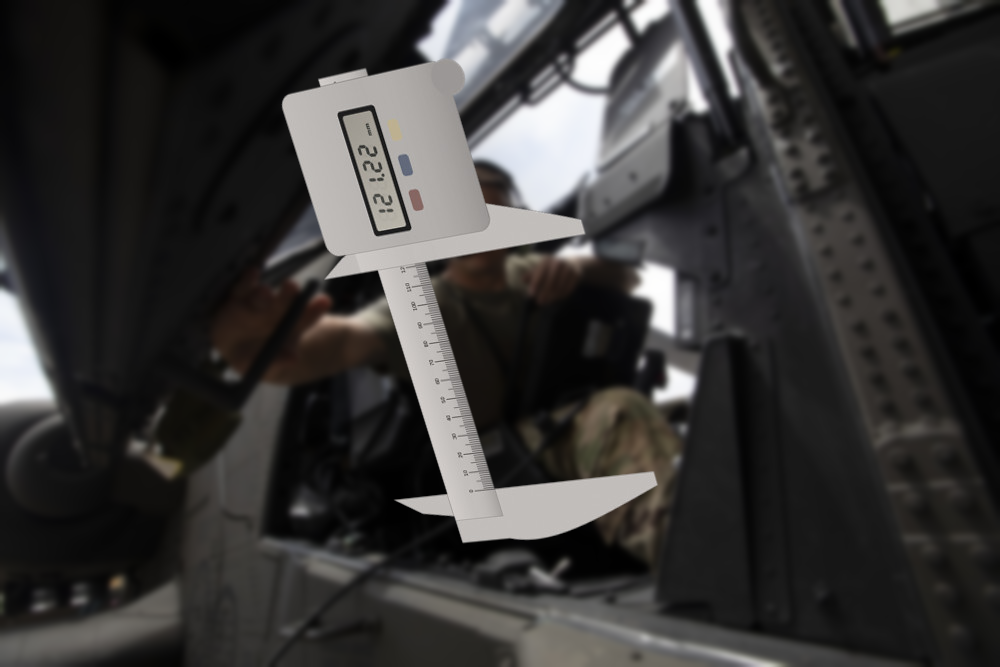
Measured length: 121.22,mm
